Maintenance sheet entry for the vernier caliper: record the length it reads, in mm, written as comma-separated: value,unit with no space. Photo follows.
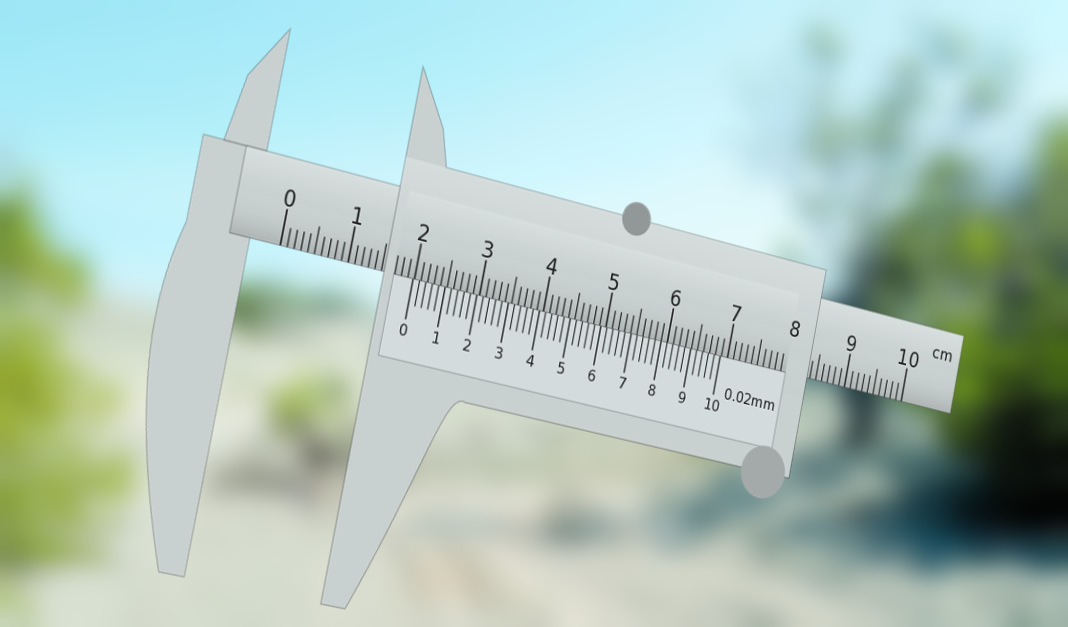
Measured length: 19.8,mm
